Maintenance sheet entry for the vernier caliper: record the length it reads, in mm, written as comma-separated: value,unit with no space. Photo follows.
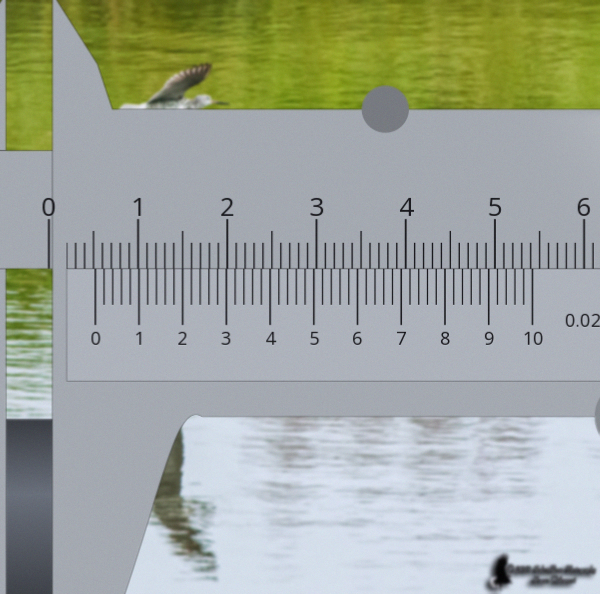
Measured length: 5.2,mm
